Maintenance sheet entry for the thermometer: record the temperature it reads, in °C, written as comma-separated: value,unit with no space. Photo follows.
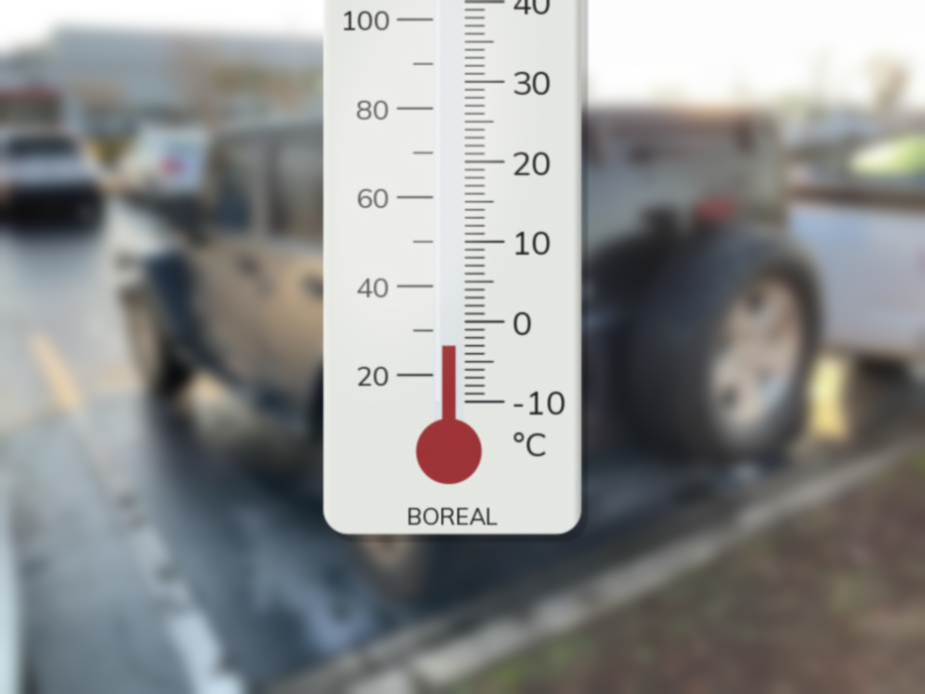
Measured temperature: -3,°C
